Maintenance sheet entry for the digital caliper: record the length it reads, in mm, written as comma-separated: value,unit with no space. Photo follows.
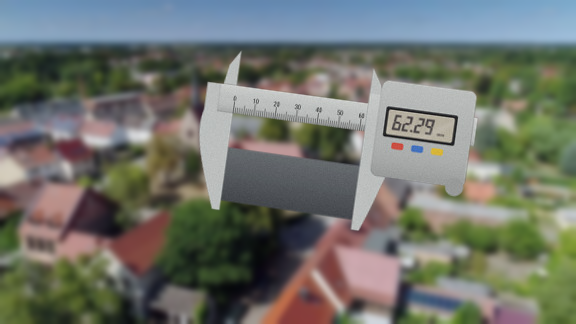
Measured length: 62.29,mm
